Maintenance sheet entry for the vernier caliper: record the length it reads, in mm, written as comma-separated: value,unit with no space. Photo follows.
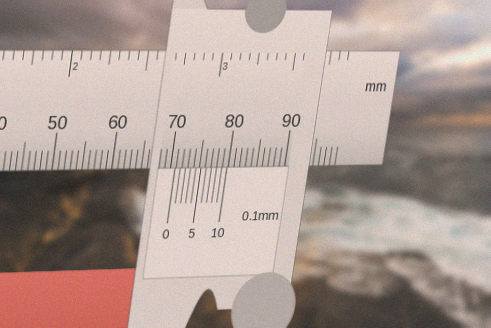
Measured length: 70.8,mm
